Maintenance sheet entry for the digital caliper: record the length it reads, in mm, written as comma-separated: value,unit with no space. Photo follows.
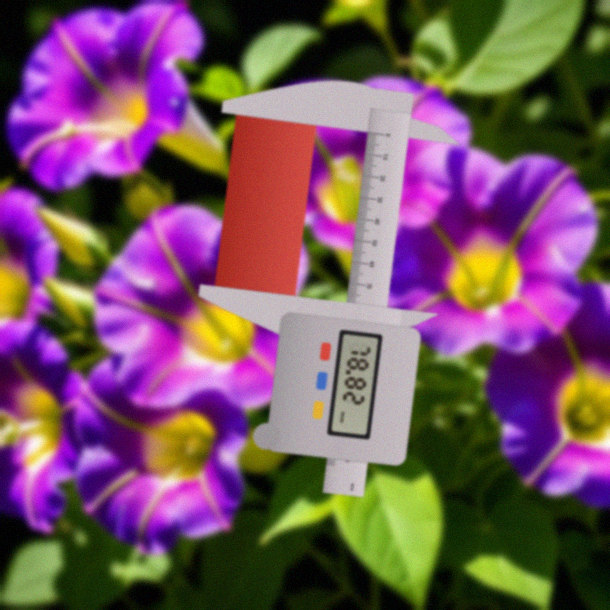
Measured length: 78.82,mm
